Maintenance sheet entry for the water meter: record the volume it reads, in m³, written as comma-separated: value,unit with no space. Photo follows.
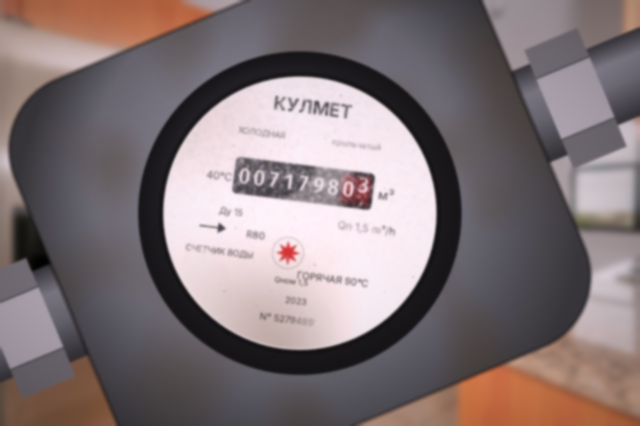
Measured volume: 71798.03,m³
